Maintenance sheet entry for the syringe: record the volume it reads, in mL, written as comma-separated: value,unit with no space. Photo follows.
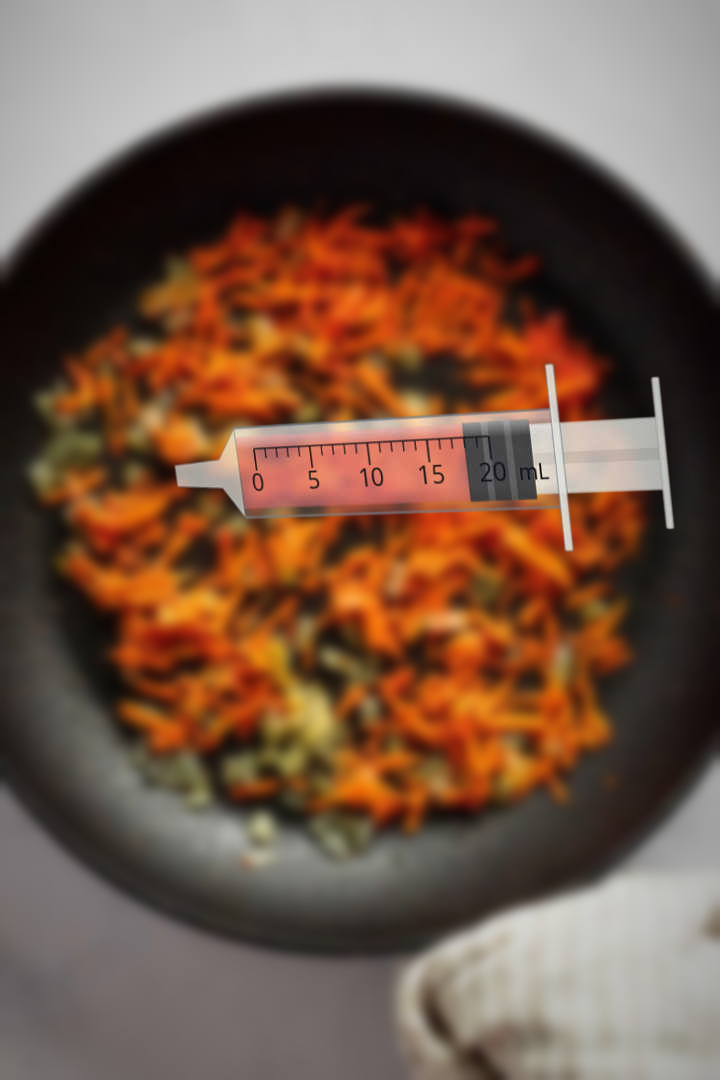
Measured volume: 18,mL
